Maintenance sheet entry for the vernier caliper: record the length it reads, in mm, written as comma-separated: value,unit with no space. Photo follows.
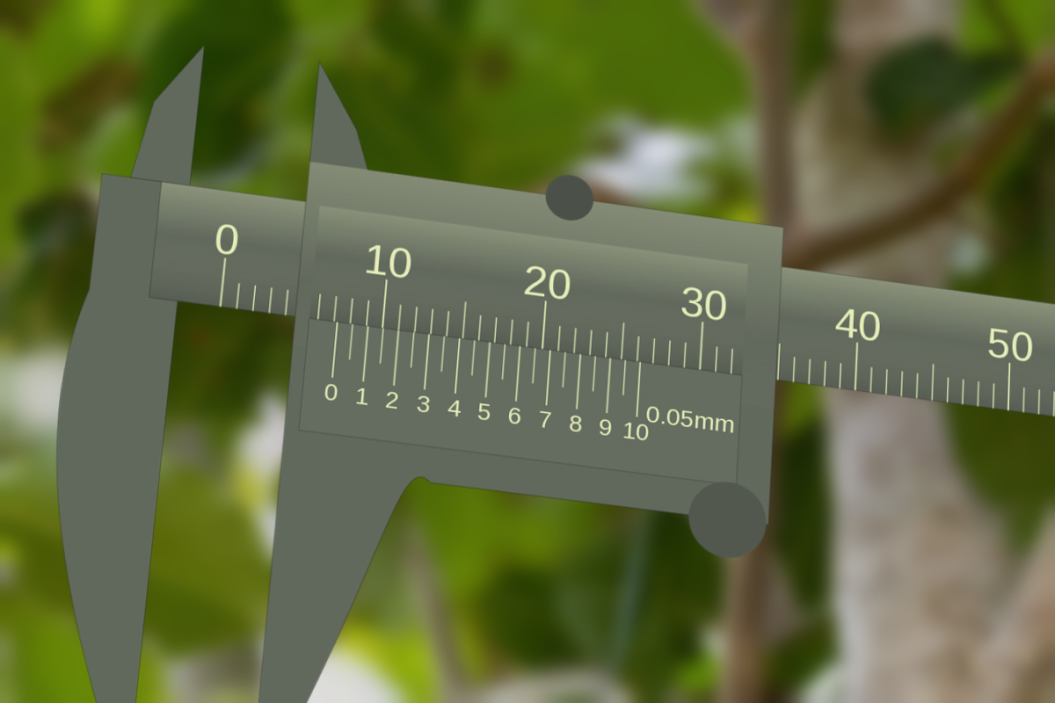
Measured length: 7.2,mm
